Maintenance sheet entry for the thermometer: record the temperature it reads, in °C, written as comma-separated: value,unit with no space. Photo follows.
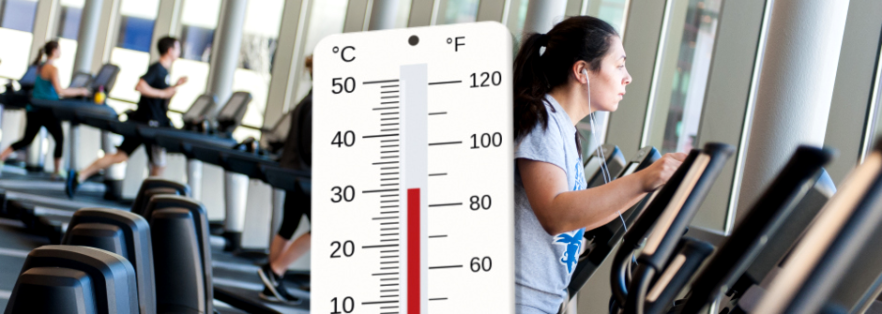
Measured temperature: 30,°C
